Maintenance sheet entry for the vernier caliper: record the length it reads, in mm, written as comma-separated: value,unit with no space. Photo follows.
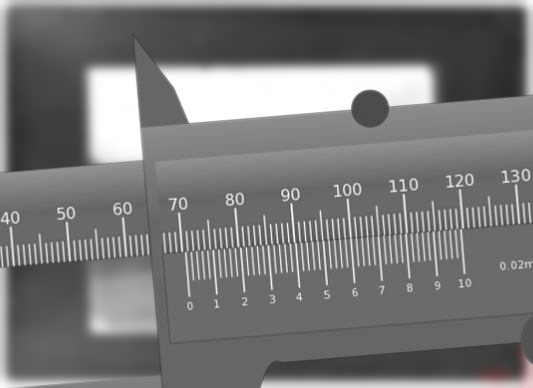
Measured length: 70.6,mm
